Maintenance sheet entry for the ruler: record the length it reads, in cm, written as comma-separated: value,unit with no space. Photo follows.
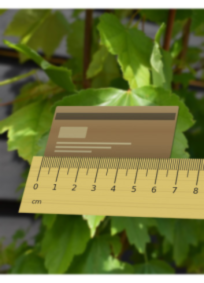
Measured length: 6.5,cm
